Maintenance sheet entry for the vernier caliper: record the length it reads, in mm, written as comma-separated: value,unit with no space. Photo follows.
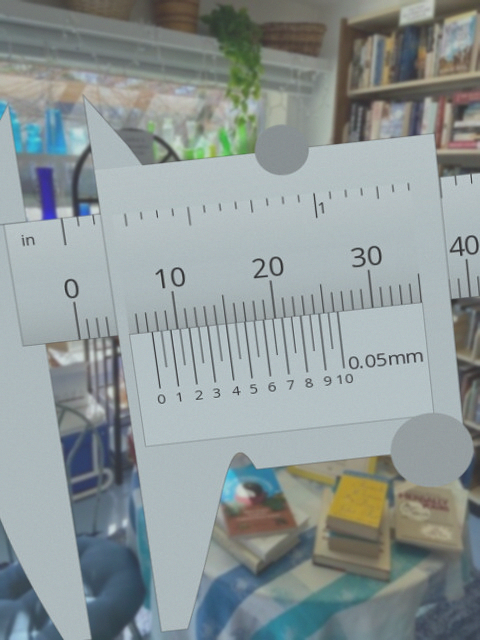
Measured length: 7.4,mm
